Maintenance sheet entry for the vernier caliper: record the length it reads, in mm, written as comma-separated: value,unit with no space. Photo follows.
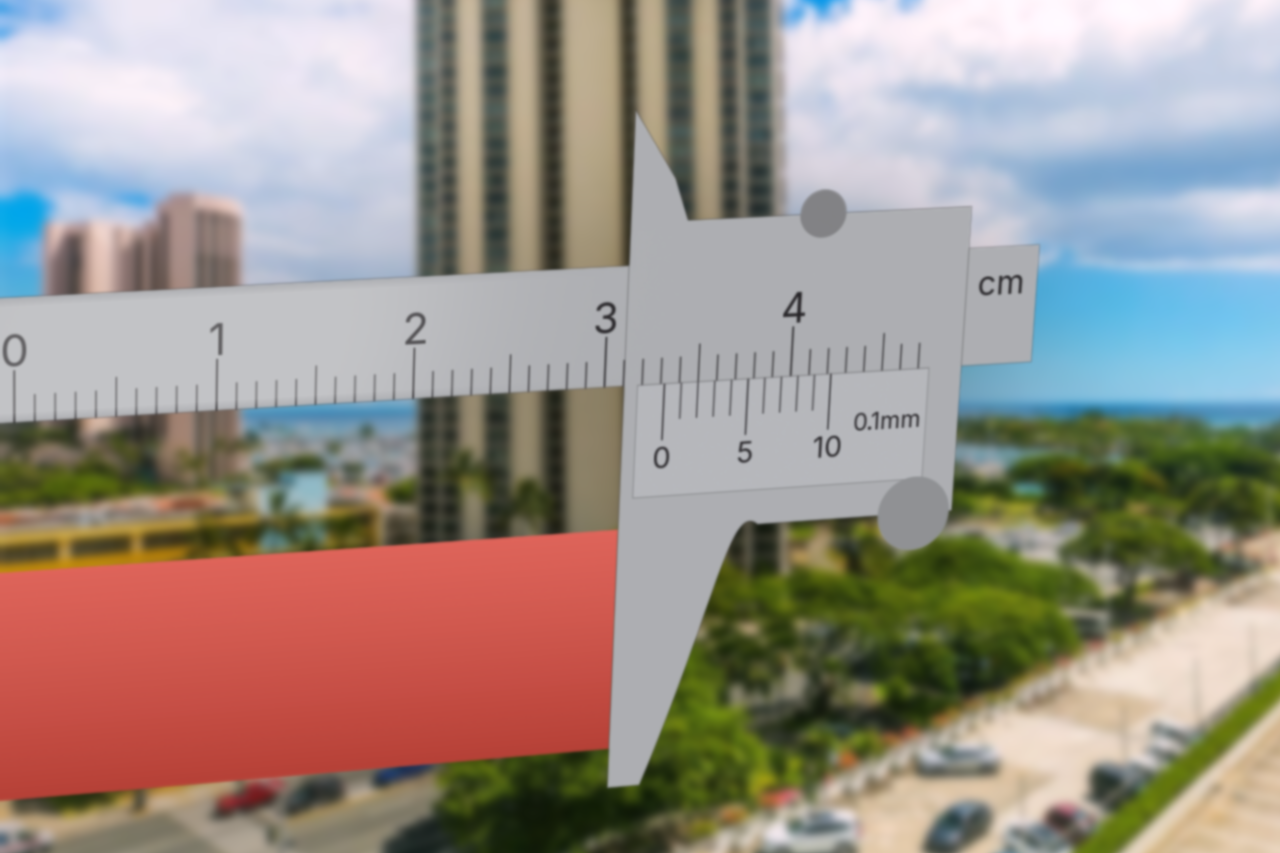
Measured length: 33.2,mm
